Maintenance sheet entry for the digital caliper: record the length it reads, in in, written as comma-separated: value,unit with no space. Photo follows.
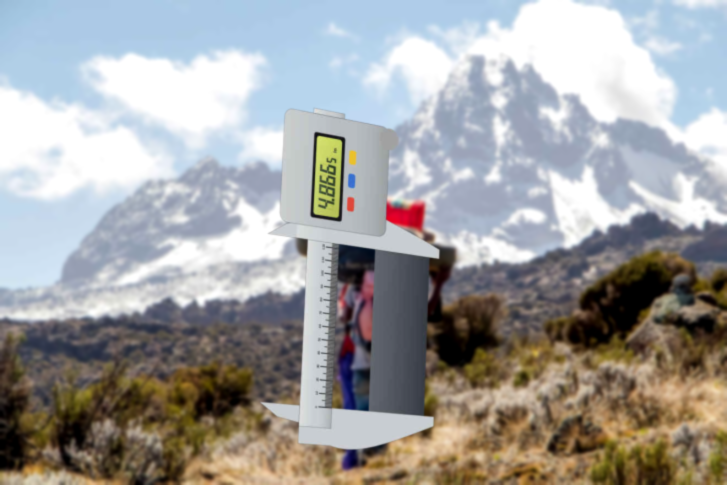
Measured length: 4.8665,in
